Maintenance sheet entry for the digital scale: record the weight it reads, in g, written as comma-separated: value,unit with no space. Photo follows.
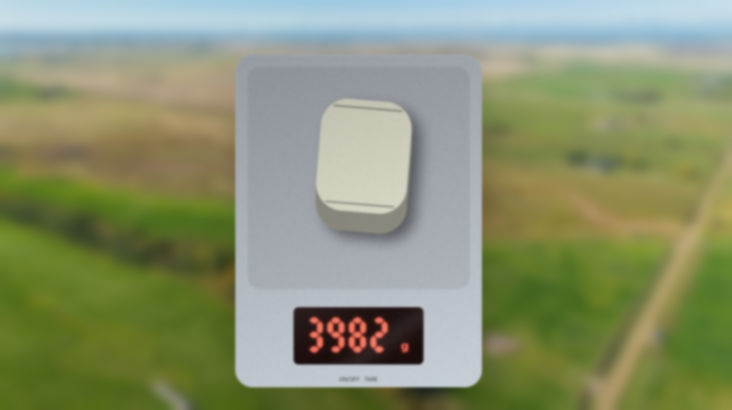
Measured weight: 3982,g
